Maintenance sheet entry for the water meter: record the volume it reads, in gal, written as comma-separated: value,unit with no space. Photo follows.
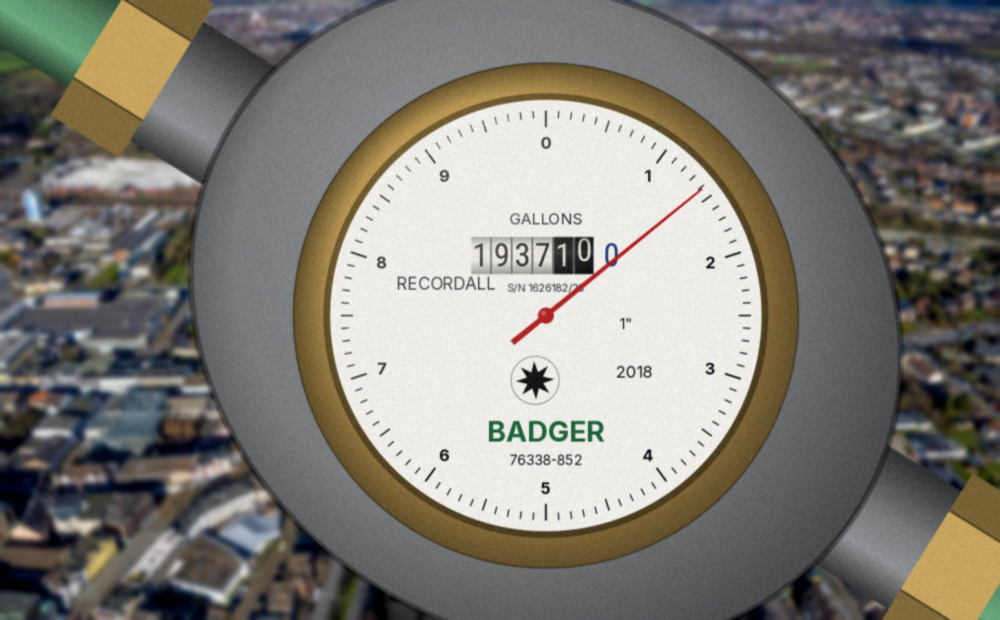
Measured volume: 1937101.4,gal
